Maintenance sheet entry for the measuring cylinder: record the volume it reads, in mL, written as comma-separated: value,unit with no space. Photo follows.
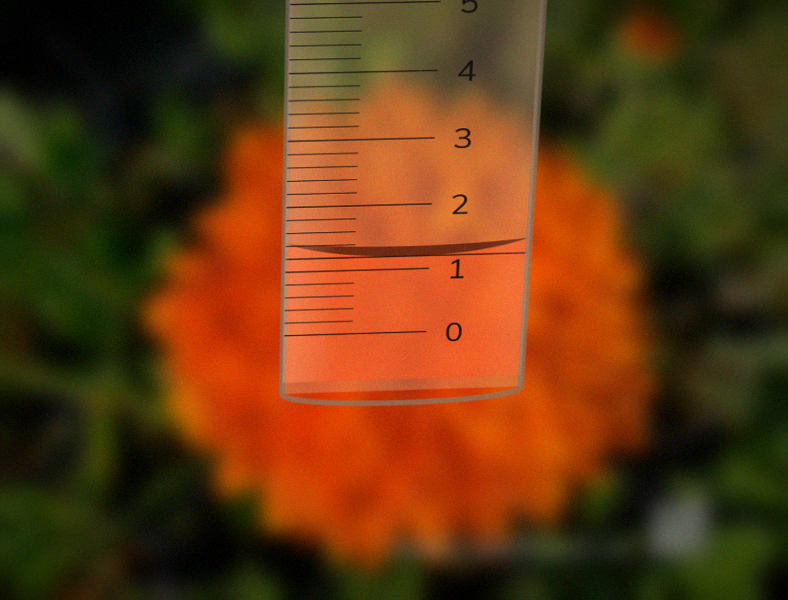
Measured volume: 1.2,mL
